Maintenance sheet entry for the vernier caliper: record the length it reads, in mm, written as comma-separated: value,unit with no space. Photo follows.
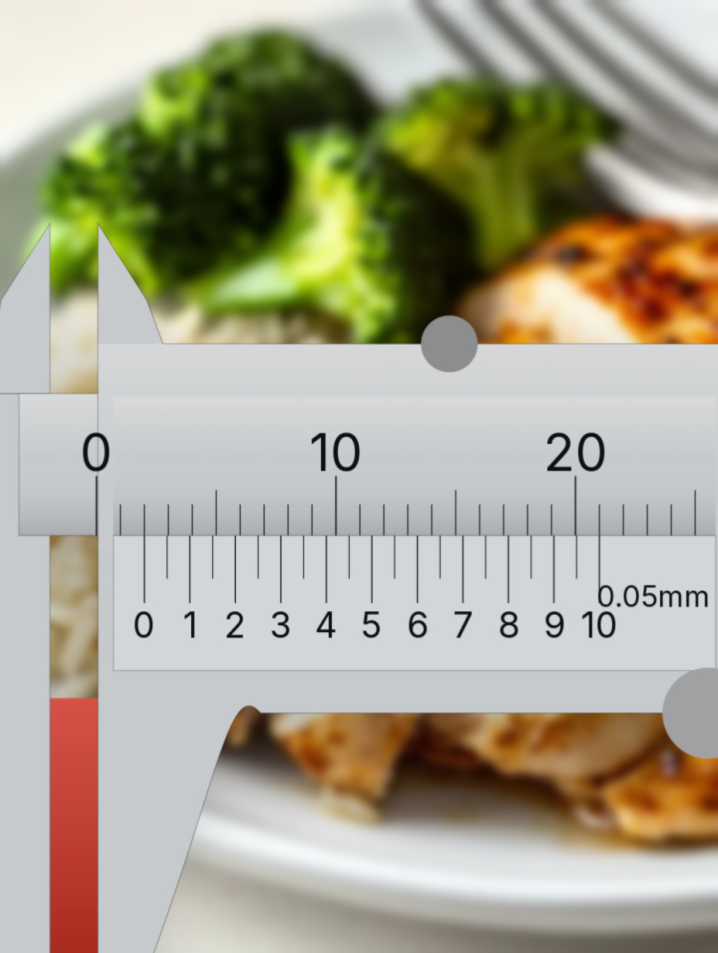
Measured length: 2.00,mm
